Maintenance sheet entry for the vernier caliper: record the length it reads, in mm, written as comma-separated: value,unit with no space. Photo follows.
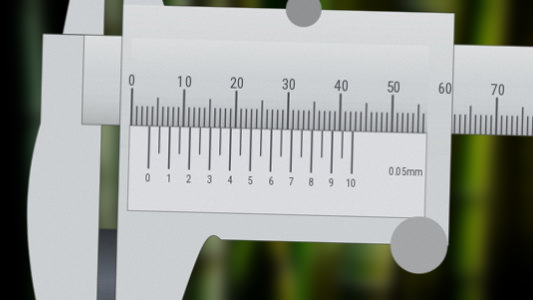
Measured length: 3.5,mm
